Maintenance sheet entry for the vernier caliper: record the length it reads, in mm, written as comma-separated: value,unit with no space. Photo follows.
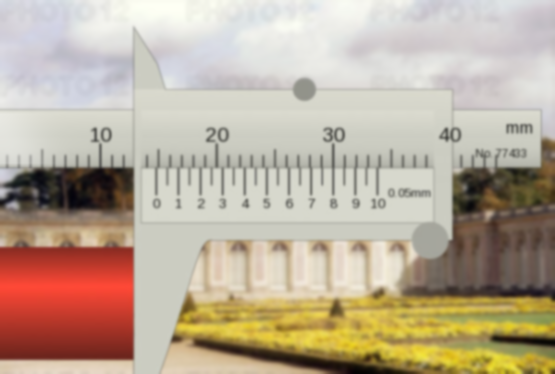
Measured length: 14.8,mm
